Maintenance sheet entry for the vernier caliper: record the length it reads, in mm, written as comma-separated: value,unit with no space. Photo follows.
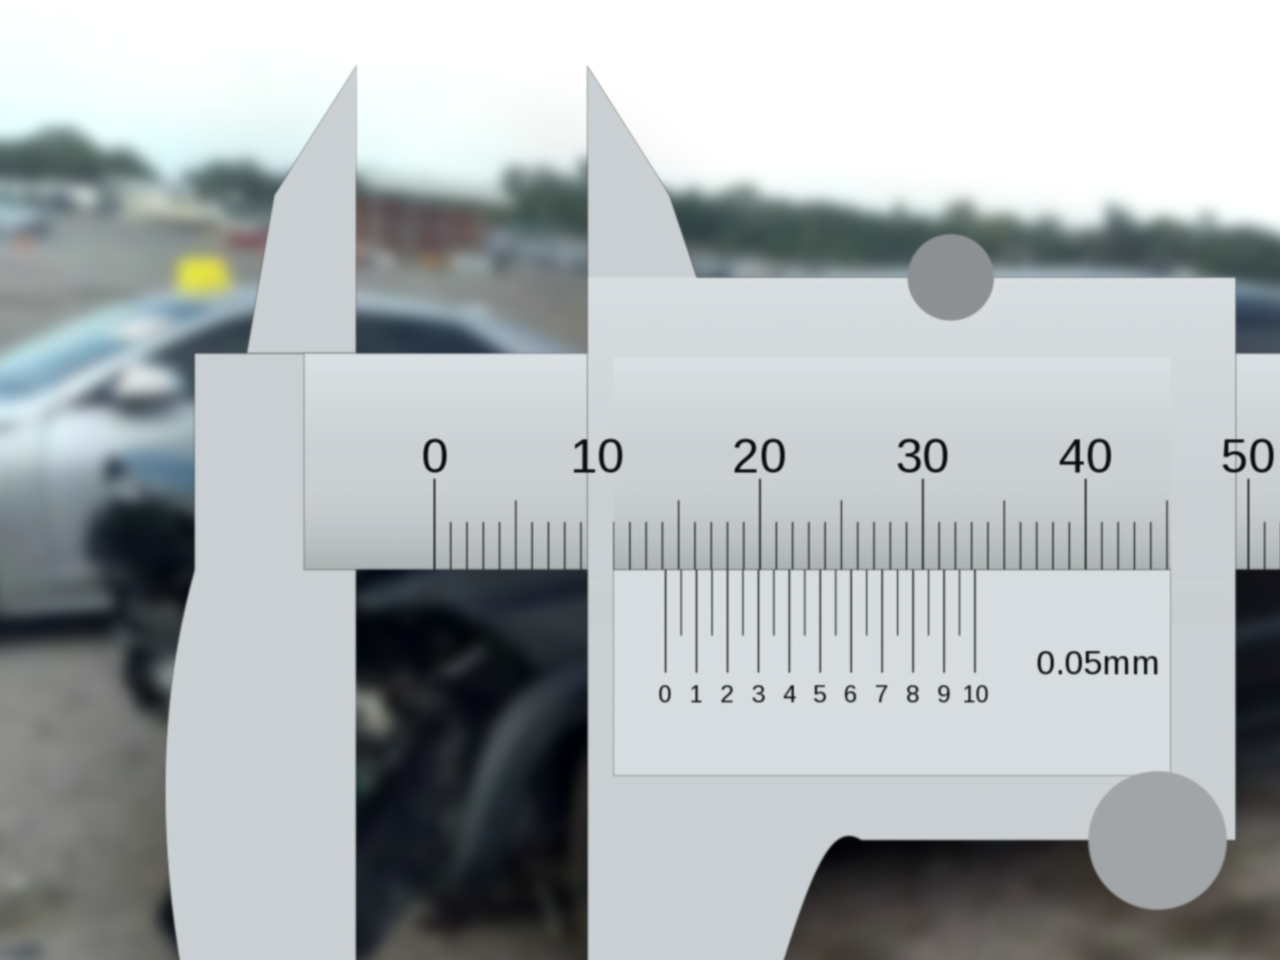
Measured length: 14.2,mm
